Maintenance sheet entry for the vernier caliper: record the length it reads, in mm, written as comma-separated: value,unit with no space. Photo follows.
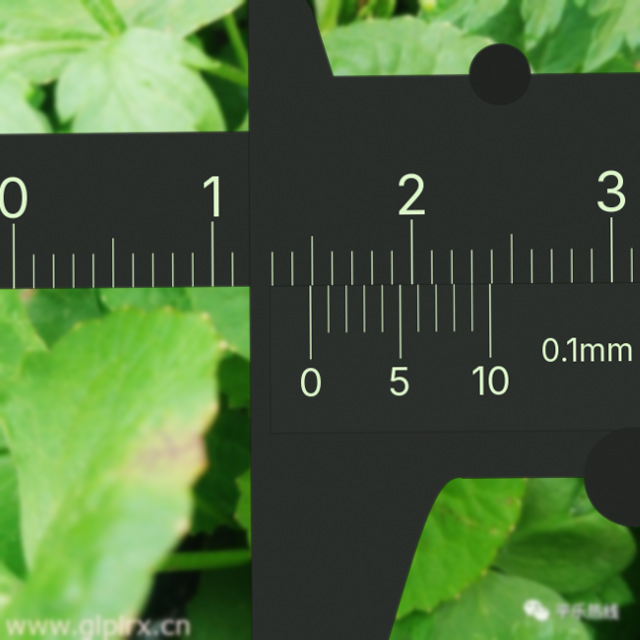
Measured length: 14.9,mm
